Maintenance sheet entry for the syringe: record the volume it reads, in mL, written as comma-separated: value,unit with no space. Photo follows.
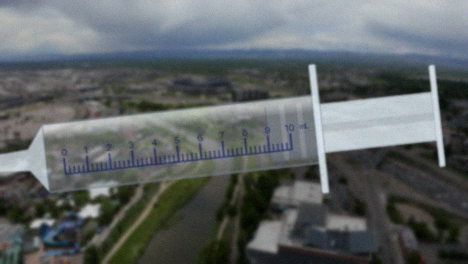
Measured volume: 9,mL
